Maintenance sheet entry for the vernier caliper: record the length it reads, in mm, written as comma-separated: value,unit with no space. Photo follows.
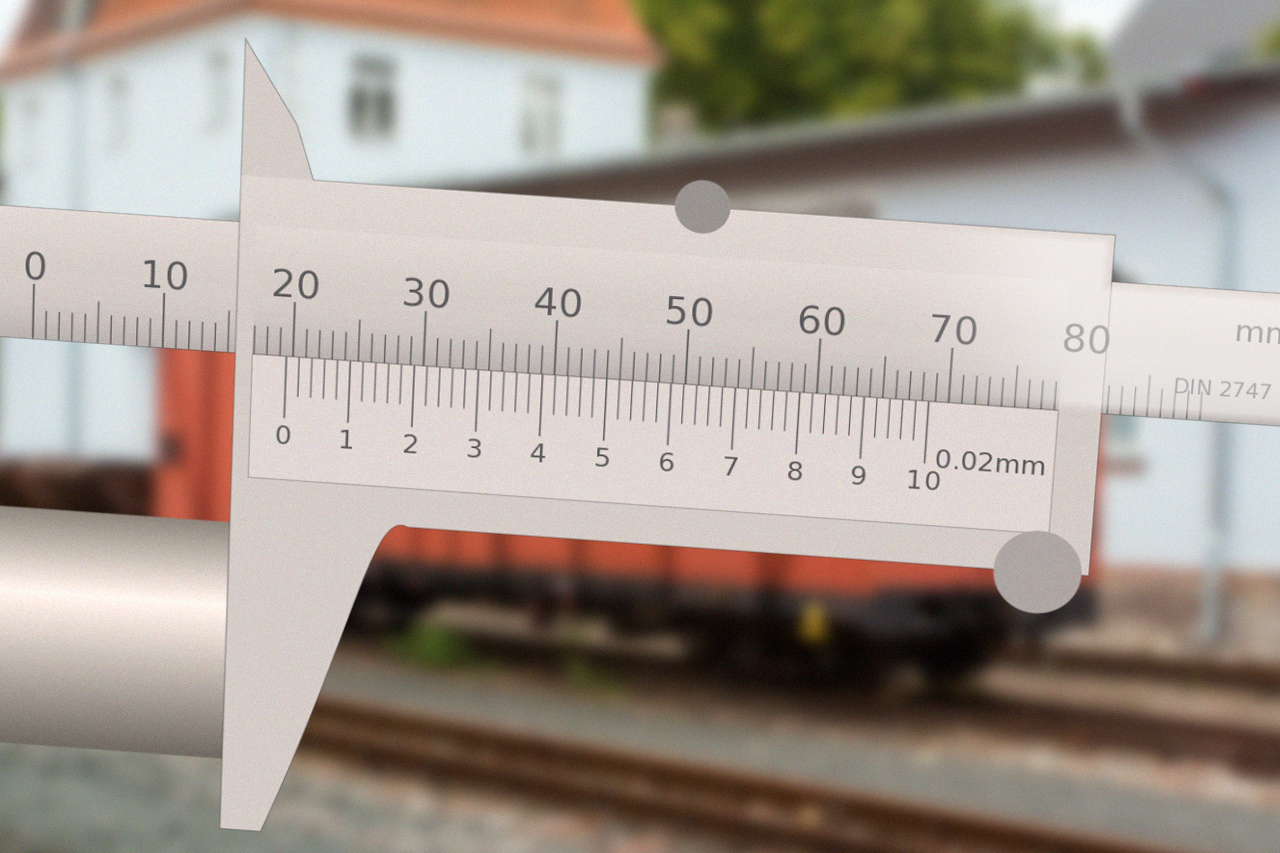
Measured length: 19.5,mm
